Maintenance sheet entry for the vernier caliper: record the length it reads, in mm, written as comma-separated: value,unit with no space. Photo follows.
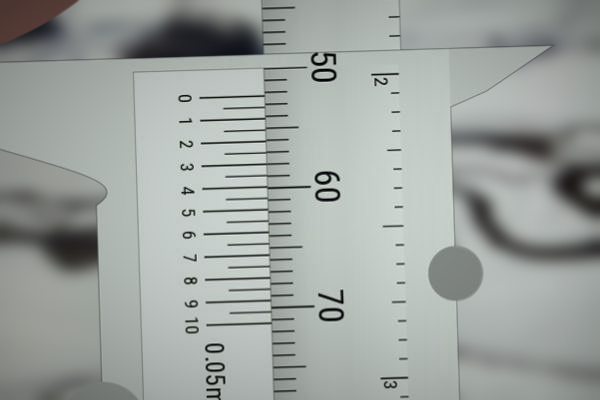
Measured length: 52.3,mm
